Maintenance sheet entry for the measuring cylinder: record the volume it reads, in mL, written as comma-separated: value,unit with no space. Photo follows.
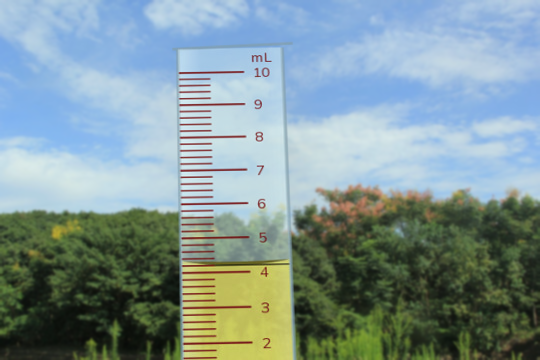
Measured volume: 4.2,mL
